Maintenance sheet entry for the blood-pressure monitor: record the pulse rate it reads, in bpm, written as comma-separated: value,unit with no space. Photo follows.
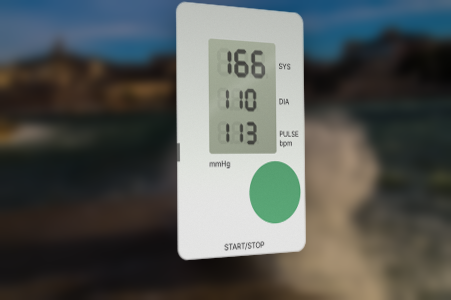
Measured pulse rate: 113,bpm
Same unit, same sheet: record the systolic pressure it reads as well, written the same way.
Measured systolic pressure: 166,mmHg
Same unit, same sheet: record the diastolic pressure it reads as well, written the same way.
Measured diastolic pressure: 110,mmHg
